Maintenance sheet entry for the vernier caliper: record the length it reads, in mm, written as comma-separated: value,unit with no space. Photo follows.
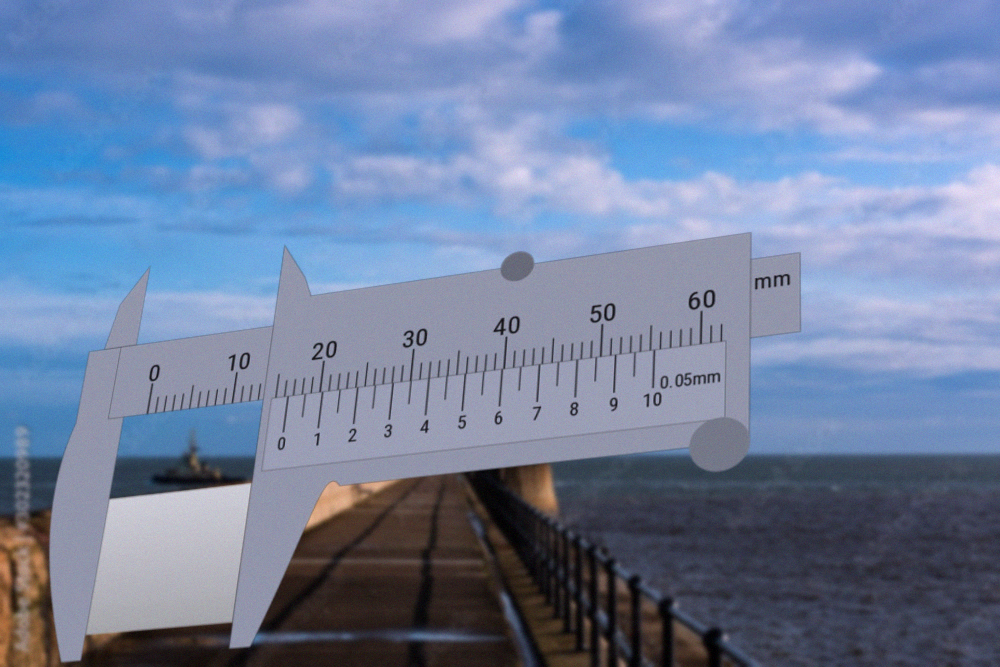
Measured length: 16.4,mm
